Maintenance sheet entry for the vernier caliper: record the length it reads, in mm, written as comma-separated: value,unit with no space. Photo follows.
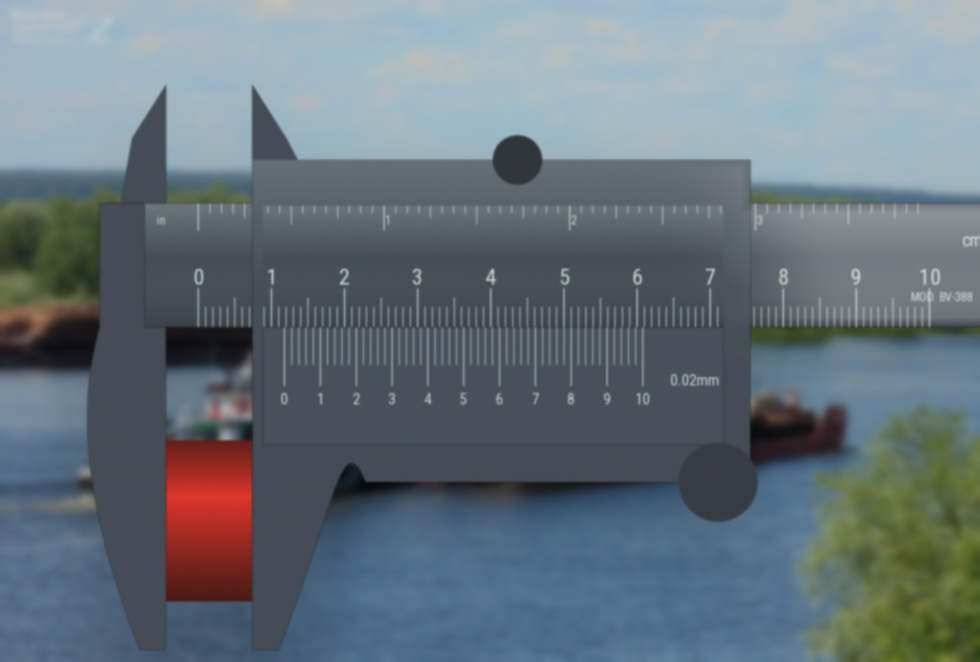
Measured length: 11.8,mm
